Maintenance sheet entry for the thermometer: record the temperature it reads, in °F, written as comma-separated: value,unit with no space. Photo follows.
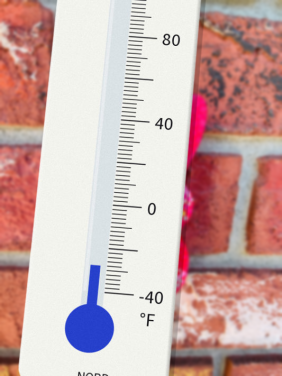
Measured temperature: -28,°F
